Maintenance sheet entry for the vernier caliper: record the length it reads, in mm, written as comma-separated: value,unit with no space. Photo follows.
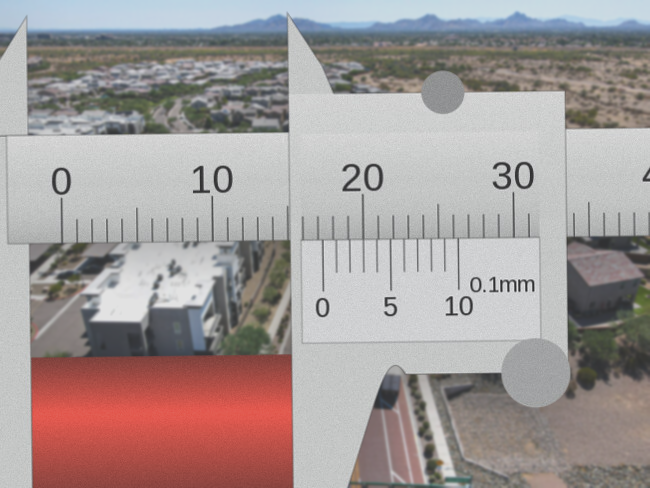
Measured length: 17.3,mm
